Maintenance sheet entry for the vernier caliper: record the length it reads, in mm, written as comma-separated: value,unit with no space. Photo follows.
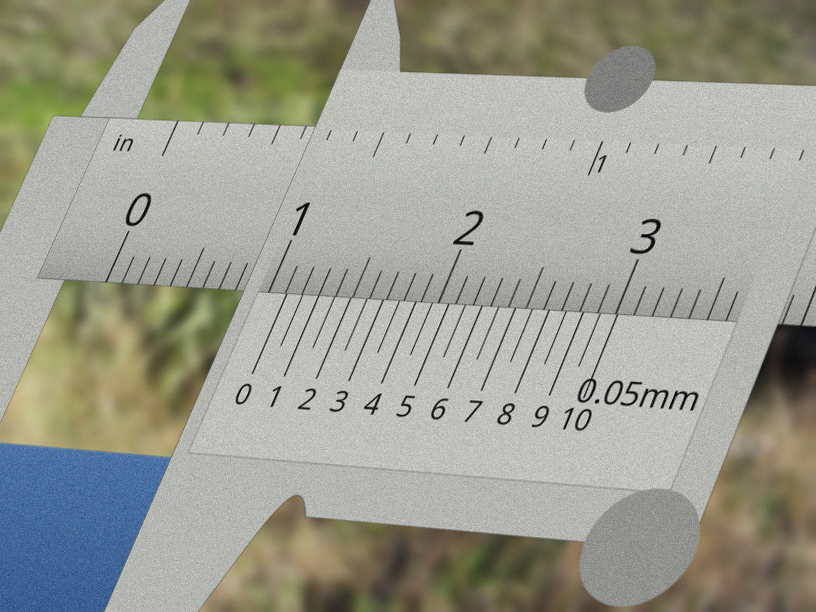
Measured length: 11.1,mm
